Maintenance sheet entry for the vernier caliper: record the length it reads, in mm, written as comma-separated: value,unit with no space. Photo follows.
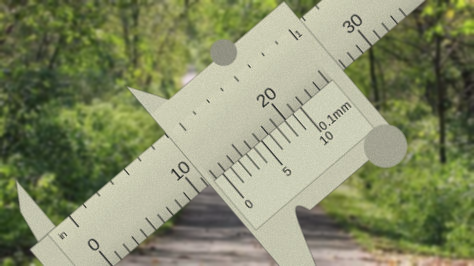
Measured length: 12.7,mm
